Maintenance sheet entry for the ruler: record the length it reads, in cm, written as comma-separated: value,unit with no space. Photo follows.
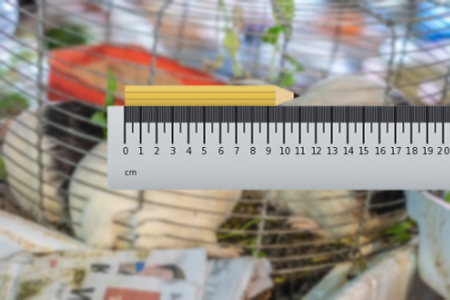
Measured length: 11,cm
